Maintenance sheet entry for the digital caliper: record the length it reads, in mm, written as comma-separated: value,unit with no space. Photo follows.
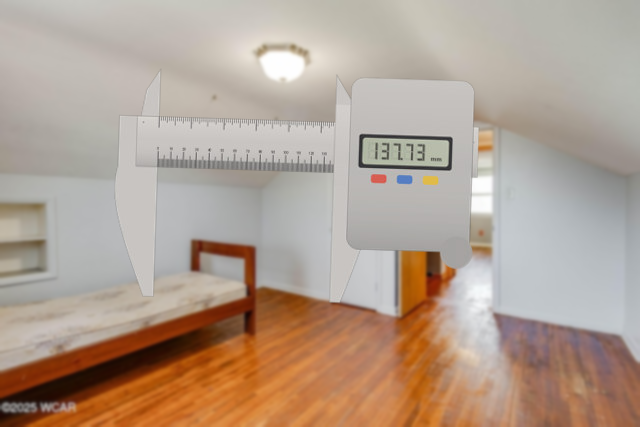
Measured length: 137.73,mm
